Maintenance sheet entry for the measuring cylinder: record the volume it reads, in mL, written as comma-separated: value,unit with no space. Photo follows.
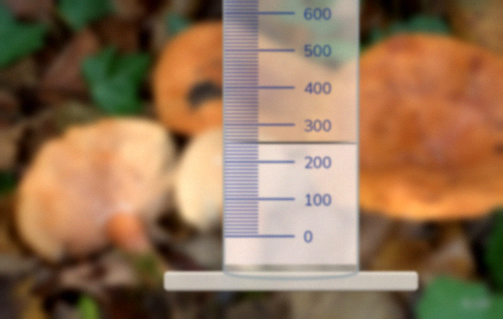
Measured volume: 250,mL
